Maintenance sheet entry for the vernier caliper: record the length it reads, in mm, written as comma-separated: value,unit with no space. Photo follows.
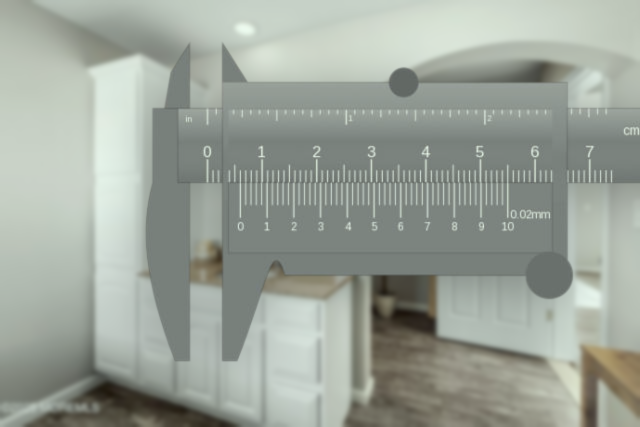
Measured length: 6.0,mm
